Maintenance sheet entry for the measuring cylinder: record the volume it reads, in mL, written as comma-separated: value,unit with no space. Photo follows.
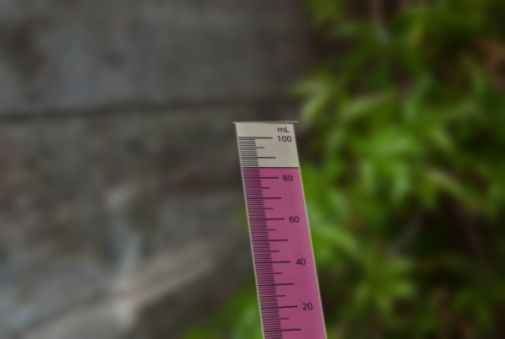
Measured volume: 85,mL
